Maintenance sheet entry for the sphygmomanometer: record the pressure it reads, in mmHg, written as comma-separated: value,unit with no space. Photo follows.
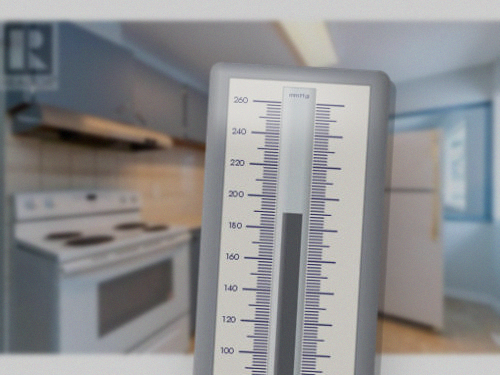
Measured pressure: 190,mmHg
